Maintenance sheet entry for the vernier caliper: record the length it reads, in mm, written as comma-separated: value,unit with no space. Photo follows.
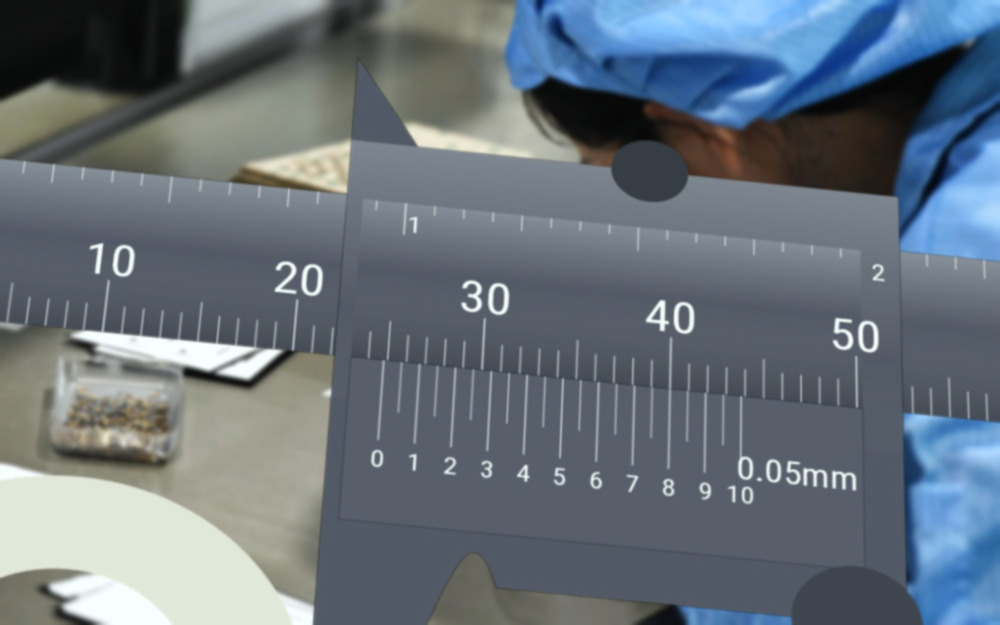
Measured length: 24.8,mm
